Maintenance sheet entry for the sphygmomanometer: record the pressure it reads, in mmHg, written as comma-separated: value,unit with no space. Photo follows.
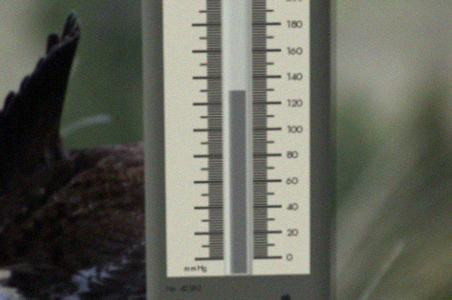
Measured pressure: 130,mmHg
